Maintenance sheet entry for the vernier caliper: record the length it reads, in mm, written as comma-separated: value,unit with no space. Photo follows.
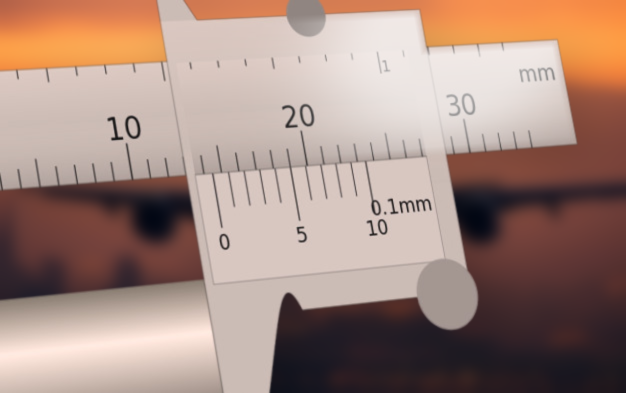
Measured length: 14.5,mm
